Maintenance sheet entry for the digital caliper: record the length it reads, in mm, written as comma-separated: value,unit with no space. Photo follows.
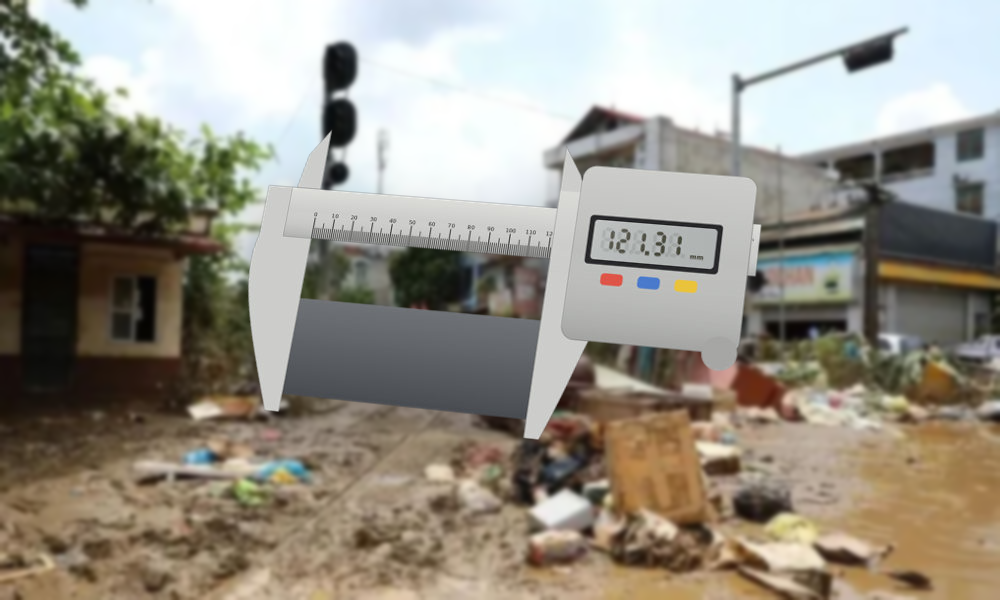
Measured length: 121.31,mm
